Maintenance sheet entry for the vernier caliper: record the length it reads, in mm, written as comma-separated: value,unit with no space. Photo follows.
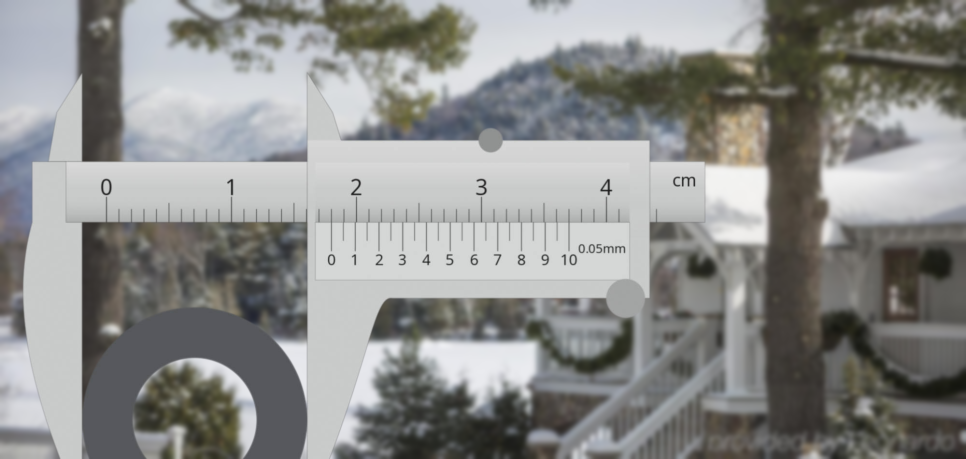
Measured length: 18.0,mm
